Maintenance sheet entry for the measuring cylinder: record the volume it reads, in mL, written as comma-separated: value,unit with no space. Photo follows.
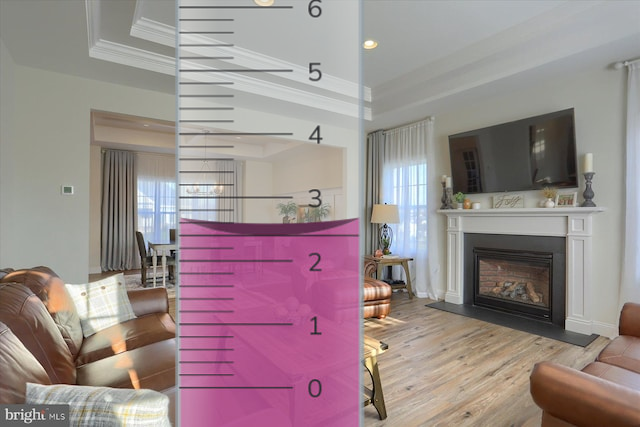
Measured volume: 2.4,mL
